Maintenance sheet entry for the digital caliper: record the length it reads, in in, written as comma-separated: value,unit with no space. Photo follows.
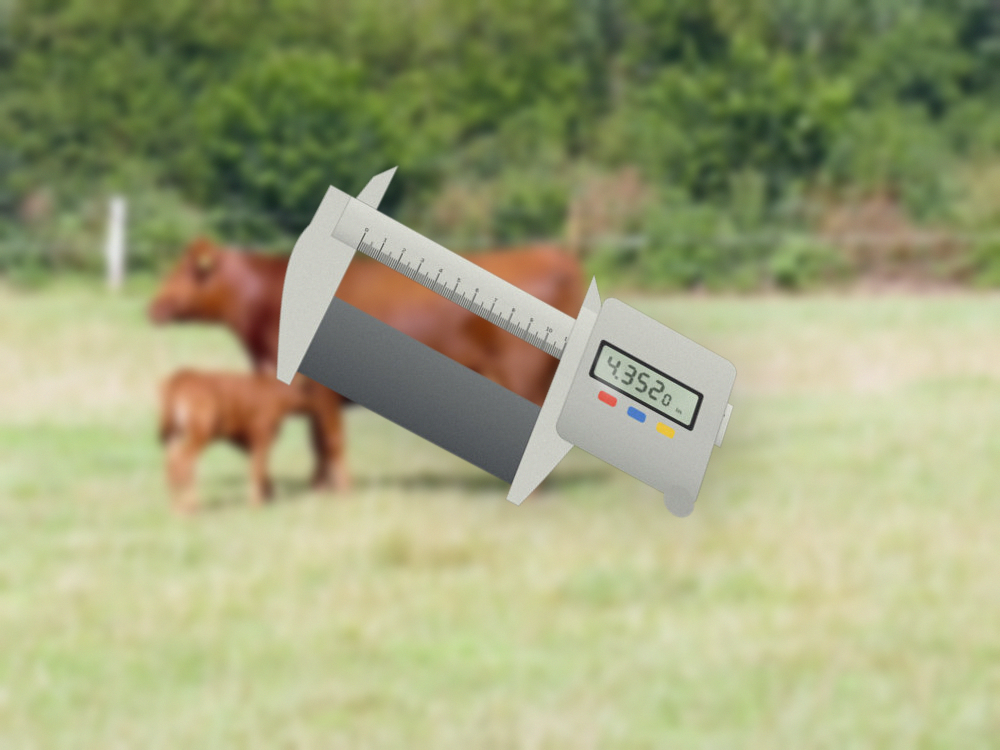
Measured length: 4.3520,in
